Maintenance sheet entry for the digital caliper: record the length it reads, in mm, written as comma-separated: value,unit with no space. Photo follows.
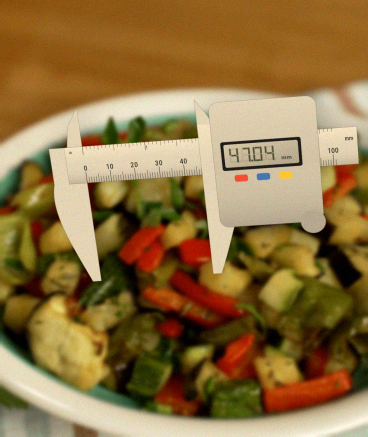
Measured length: 47.04,mm
